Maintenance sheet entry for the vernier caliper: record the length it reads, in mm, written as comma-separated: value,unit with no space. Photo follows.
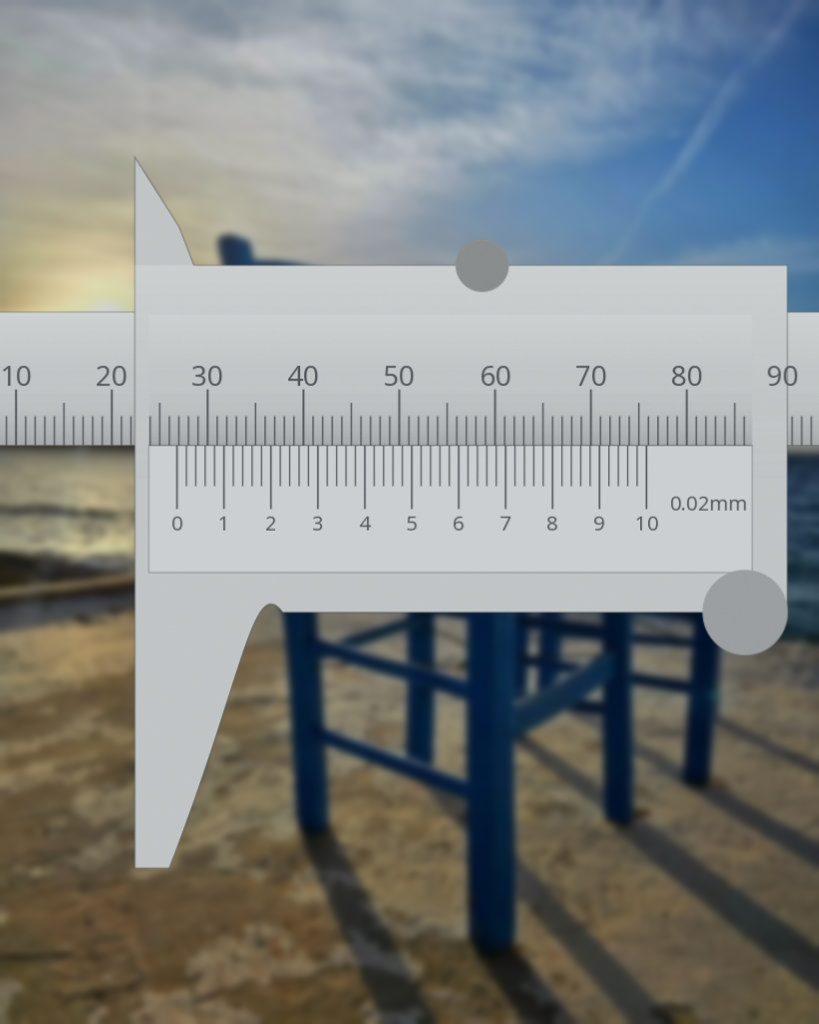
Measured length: 26.8,mm
